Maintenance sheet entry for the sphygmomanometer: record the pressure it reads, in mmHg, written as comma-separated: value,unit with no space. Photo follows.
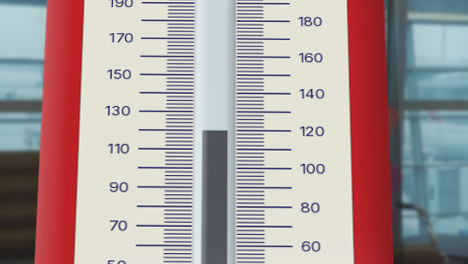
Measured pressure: 120,mmHg
